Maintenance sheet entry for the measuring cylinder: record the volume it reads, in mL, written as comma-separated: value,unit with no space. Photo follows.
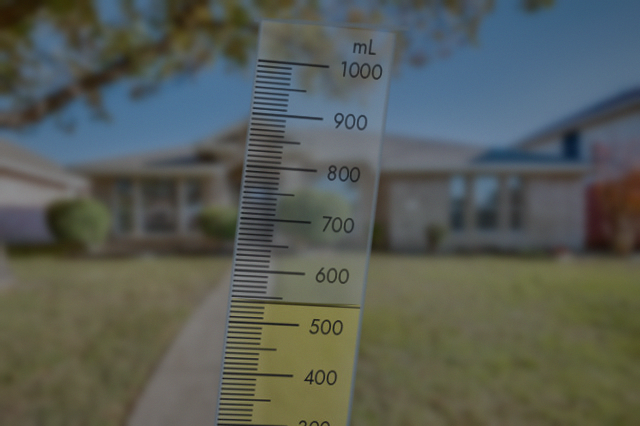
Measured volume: 540,mL
